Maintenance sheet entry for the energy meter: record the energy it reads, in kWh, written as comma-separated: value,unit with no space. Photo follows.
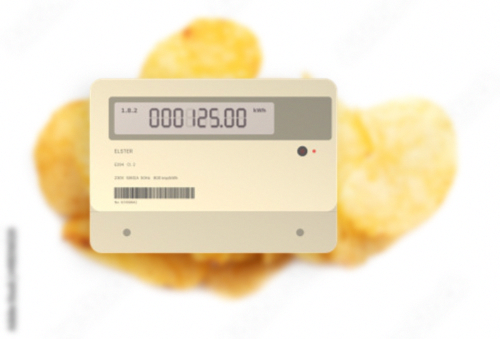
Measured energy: 125.00,kWh
